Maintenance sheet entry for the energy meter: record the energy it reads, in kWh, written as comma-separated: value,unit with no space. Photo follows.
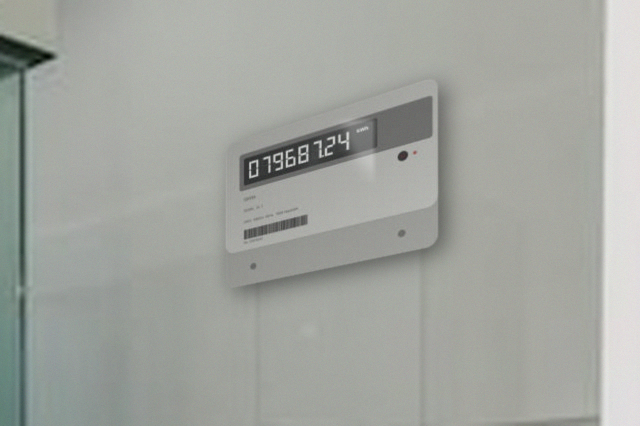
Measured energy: 79687.24,kWh
